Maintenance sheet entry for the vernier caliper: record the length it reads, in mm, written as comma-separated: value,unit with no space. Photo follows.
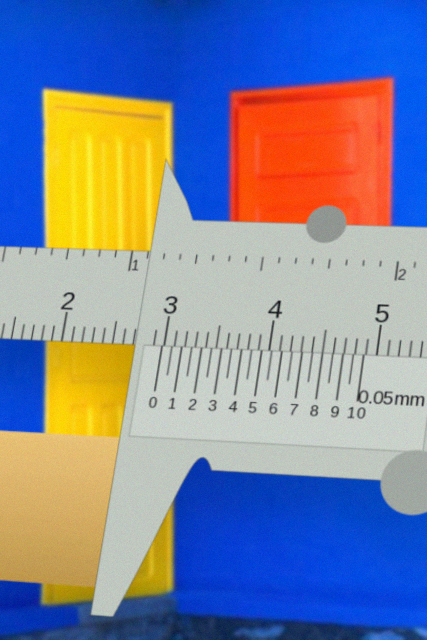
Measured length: 29.8,mm
